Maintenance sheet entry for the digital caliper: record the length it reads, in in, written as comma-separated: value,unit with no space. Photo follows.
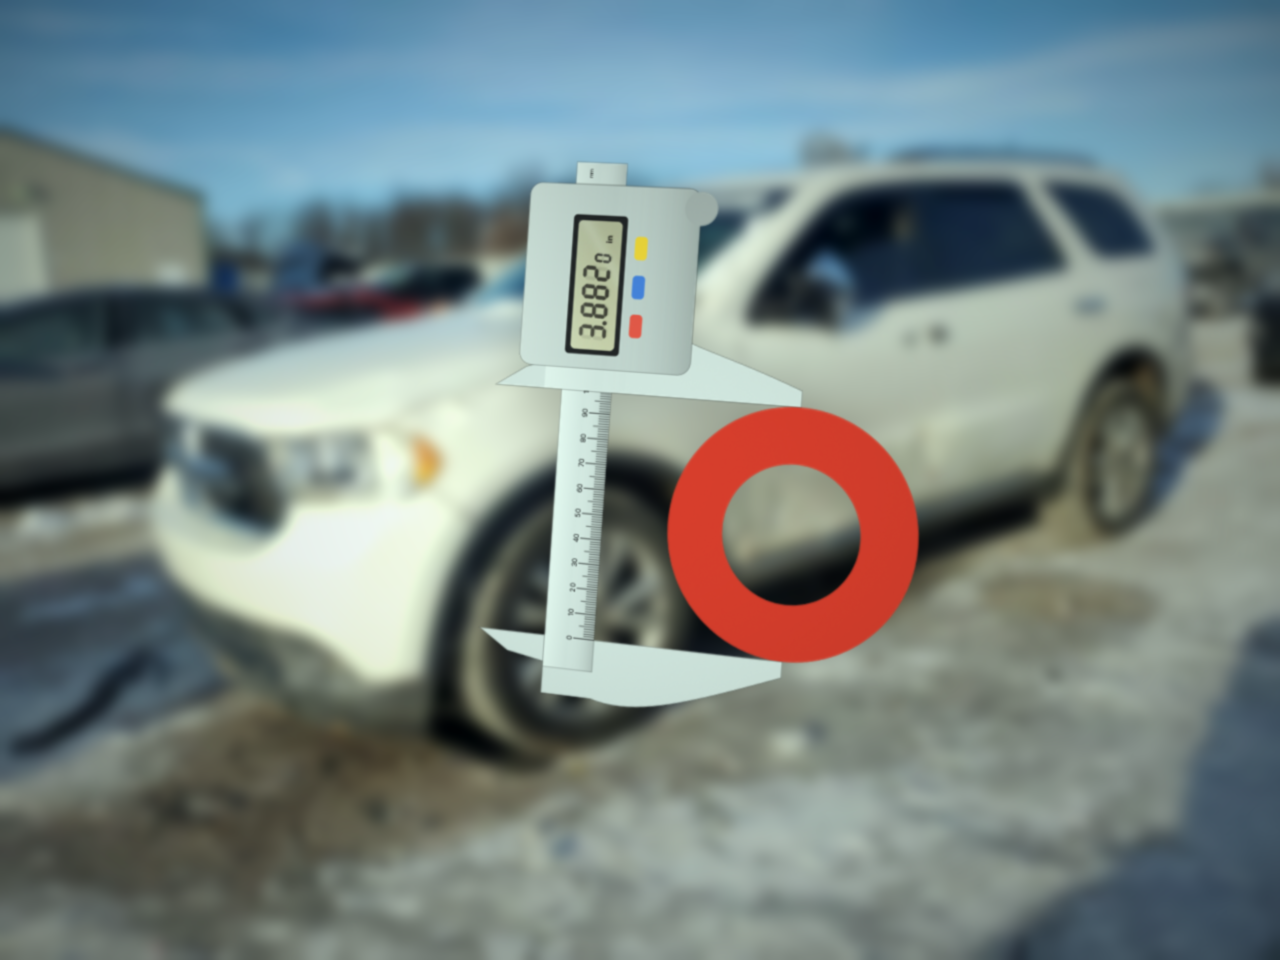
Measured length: 3.8820,in
